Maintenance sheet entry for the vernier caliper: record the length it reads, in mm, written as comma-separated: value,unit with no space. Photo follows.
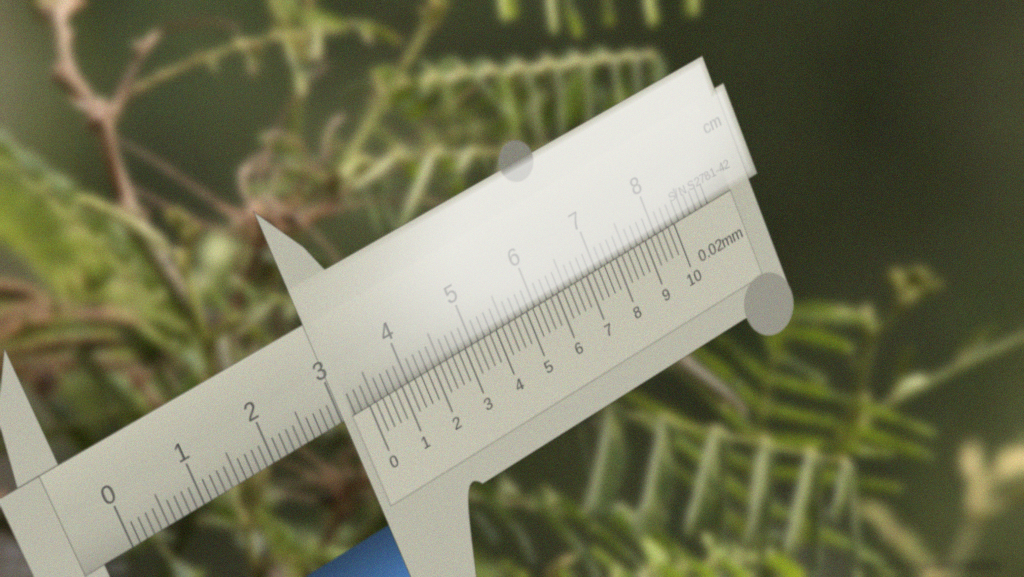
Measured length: 34.2,mm
